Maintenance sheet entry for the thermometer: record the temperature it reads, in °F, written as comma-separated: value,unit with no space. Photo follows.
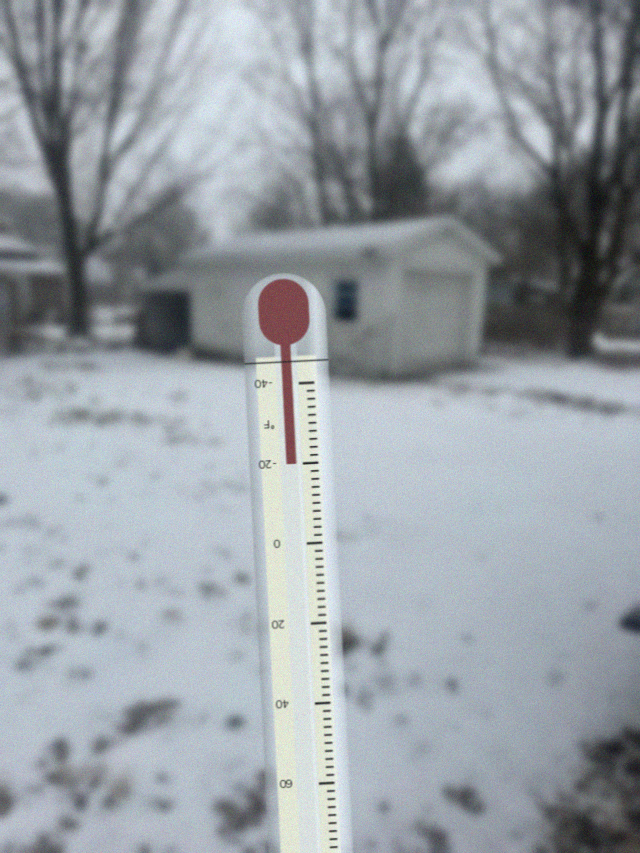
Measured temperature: -20,°F
